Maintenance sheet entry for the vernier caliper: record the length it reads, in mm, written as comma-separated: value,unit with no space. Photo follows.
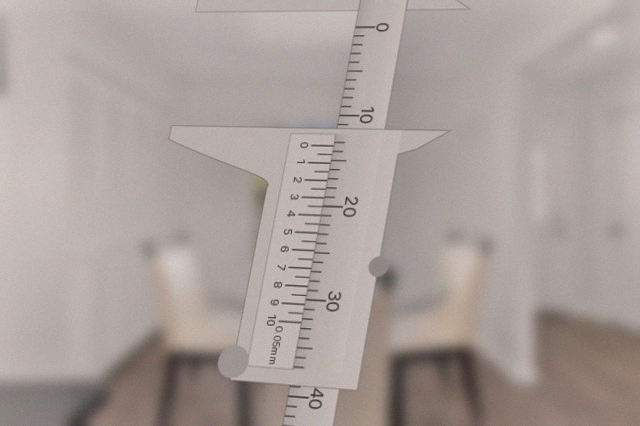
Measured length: 13.4,mm
